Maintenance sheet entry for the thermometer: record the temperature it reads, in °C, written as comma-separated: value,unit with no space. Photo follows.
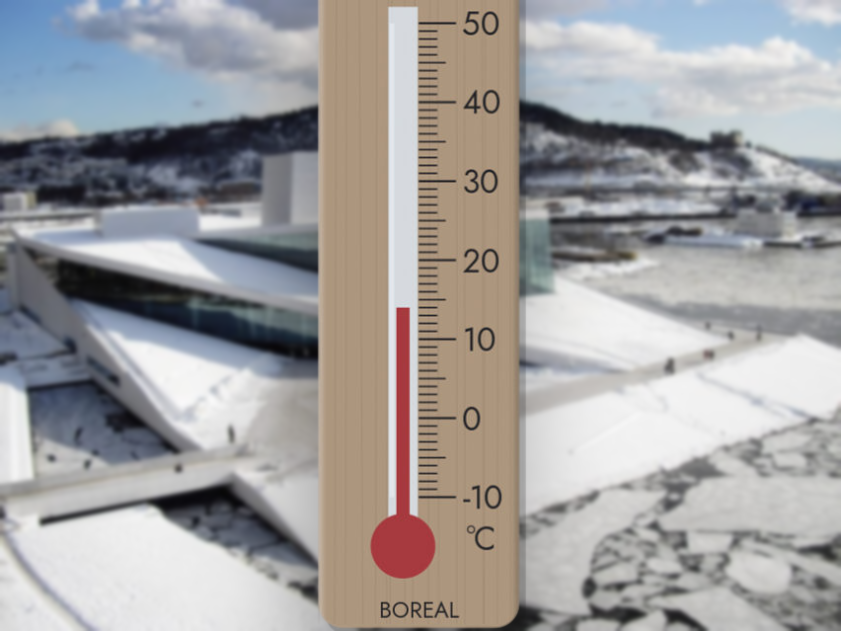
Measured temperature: 14,°C
